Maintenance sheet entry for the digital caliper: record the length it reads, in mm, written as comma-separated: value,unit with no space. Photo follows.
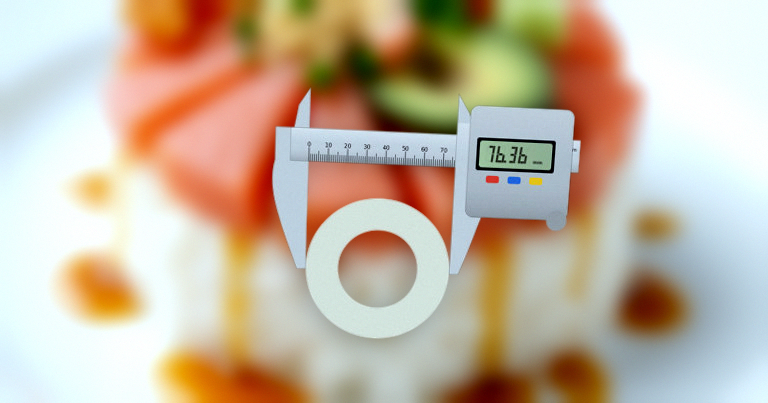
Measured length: 76.36,mm
